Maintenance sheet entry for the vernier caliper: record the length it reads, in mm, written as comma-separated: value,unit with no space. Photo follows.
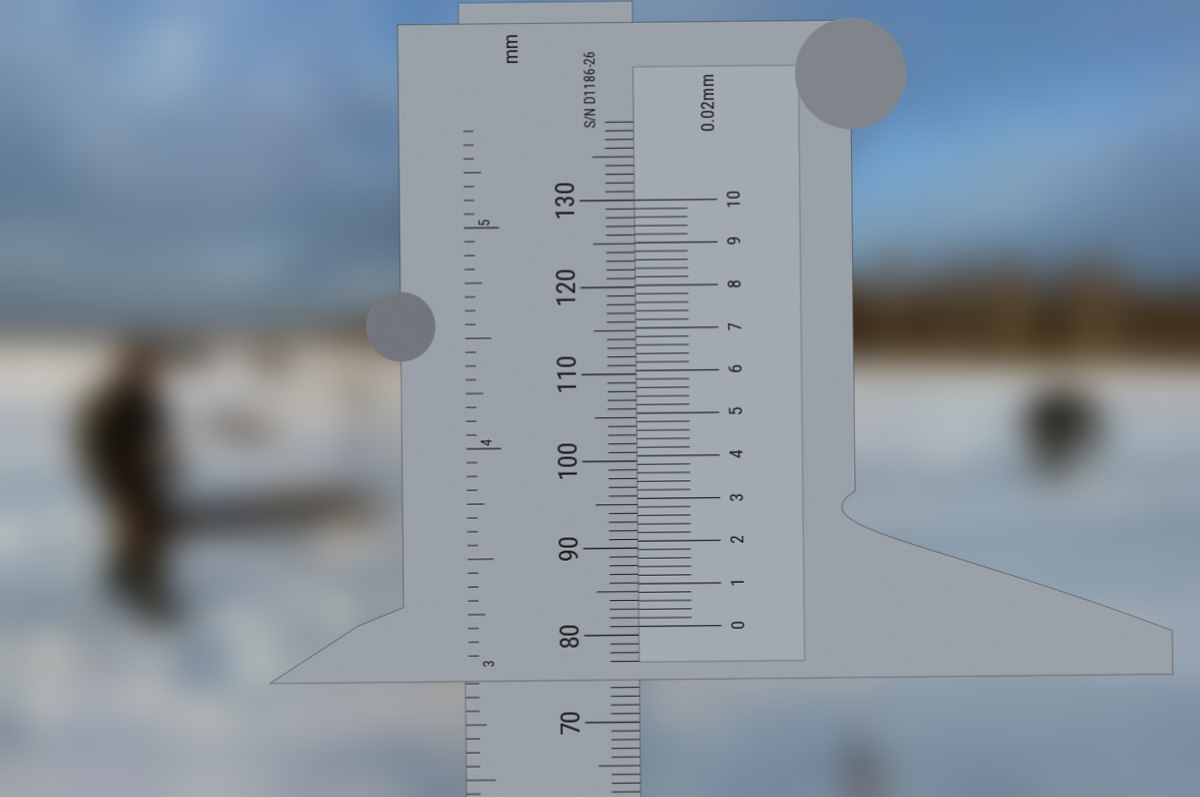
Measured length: 81.0,mm
